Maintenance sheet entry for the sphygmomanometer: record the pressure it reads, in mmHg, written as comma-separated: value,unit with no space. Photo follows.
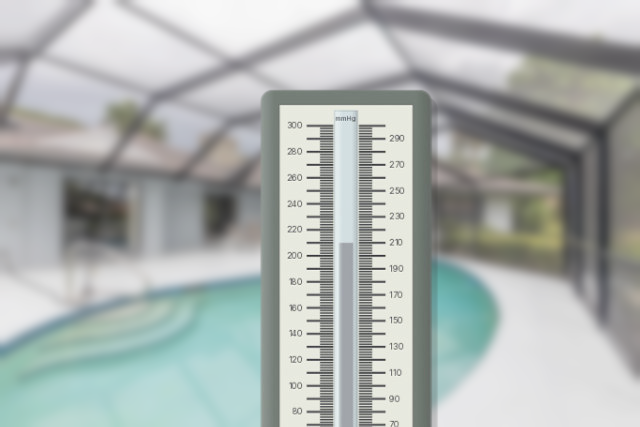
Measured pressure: 210,mmHg
